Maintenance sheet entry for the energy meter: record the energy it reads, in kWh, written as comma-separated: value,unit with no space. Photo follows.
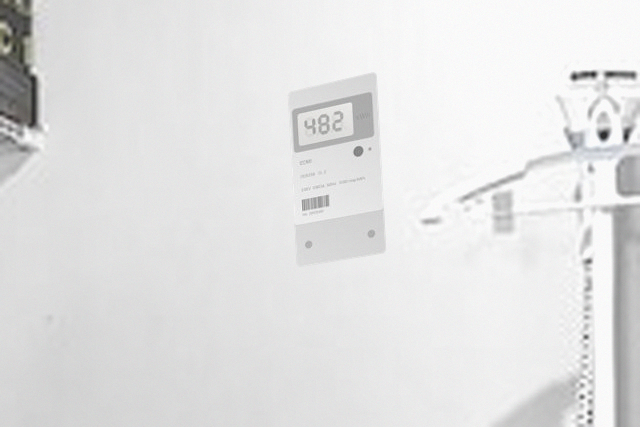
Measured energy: 482,kWh
